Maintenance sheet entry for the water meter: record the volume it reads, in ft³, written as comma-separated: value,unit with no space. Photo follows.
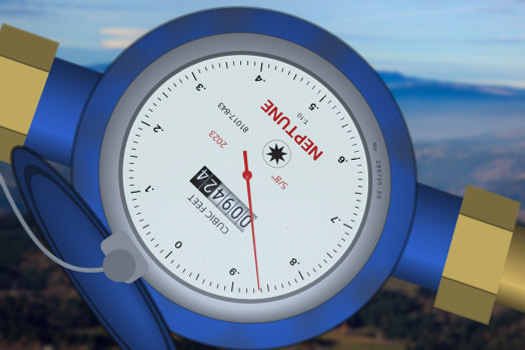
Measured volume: 9423.86,ft³
